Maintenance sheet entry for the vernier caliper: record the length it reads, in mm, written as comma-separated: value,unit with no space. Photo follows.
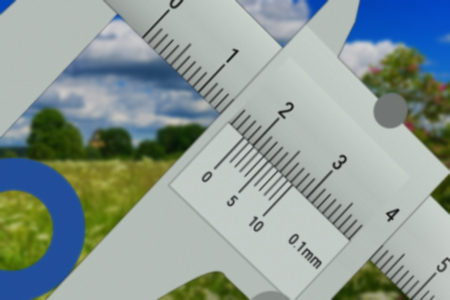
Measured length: 18.4,mm
